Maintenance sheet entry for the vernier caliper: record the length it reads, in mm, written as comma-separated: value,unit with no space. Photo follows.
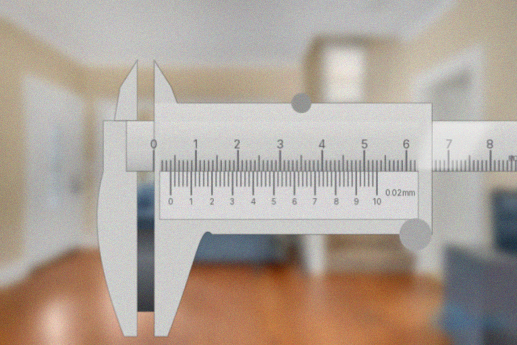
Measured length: 4.0,mm
